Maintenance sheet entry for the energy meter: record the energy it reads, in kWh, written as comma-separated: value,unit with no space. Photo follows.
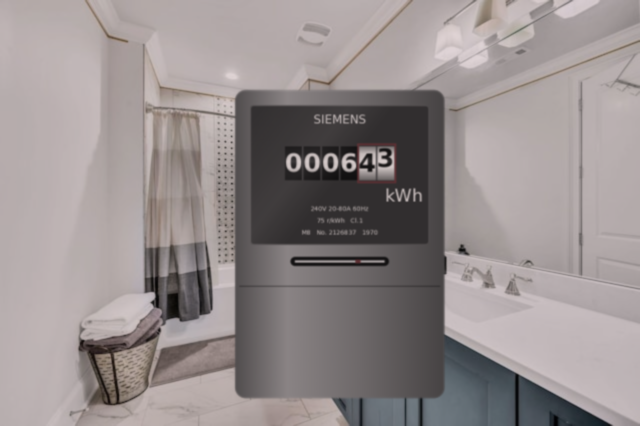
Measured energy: 6.43,kWh
